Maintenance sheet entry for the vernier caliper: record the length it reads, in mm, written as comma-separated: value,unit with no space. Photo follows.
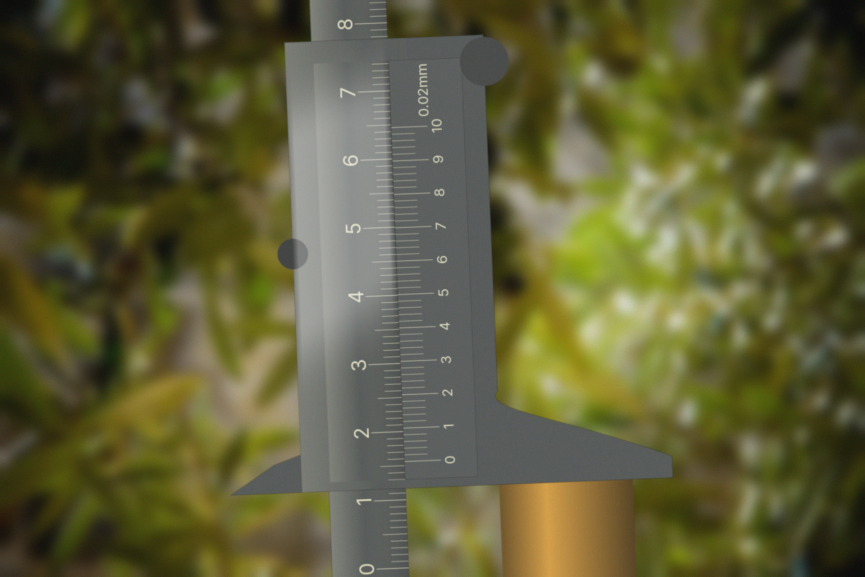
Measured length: 15.6,mm
